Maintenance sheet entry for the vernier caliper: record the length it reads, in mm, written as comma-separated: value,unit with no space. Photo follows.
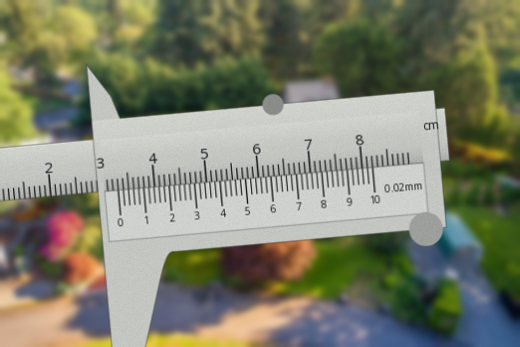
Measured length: 33.0,mm
